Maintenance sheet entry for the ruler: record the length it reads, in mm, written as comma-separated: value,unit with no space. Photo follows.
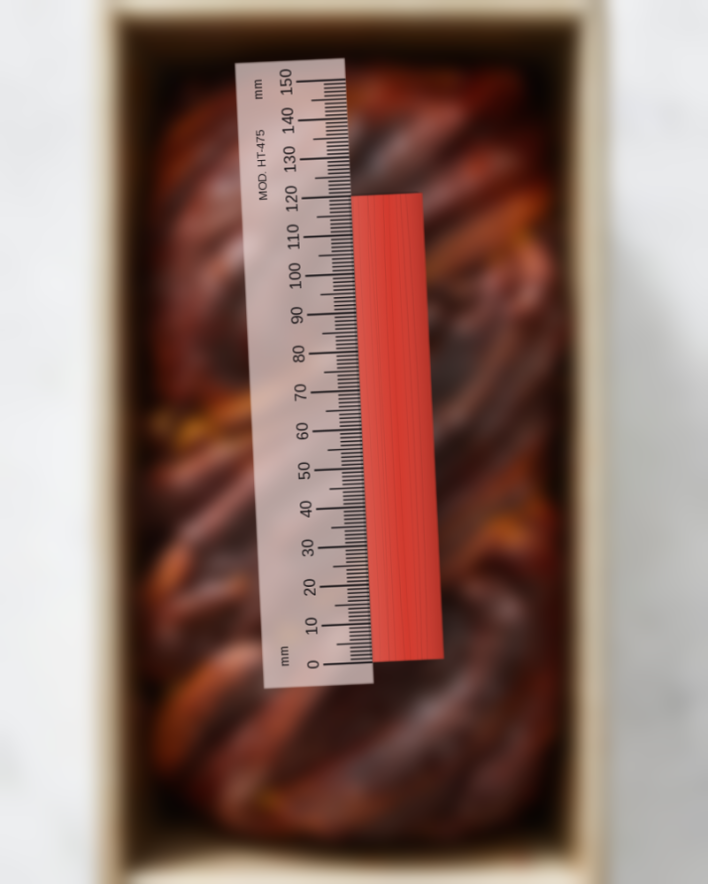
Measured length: 120,mm
